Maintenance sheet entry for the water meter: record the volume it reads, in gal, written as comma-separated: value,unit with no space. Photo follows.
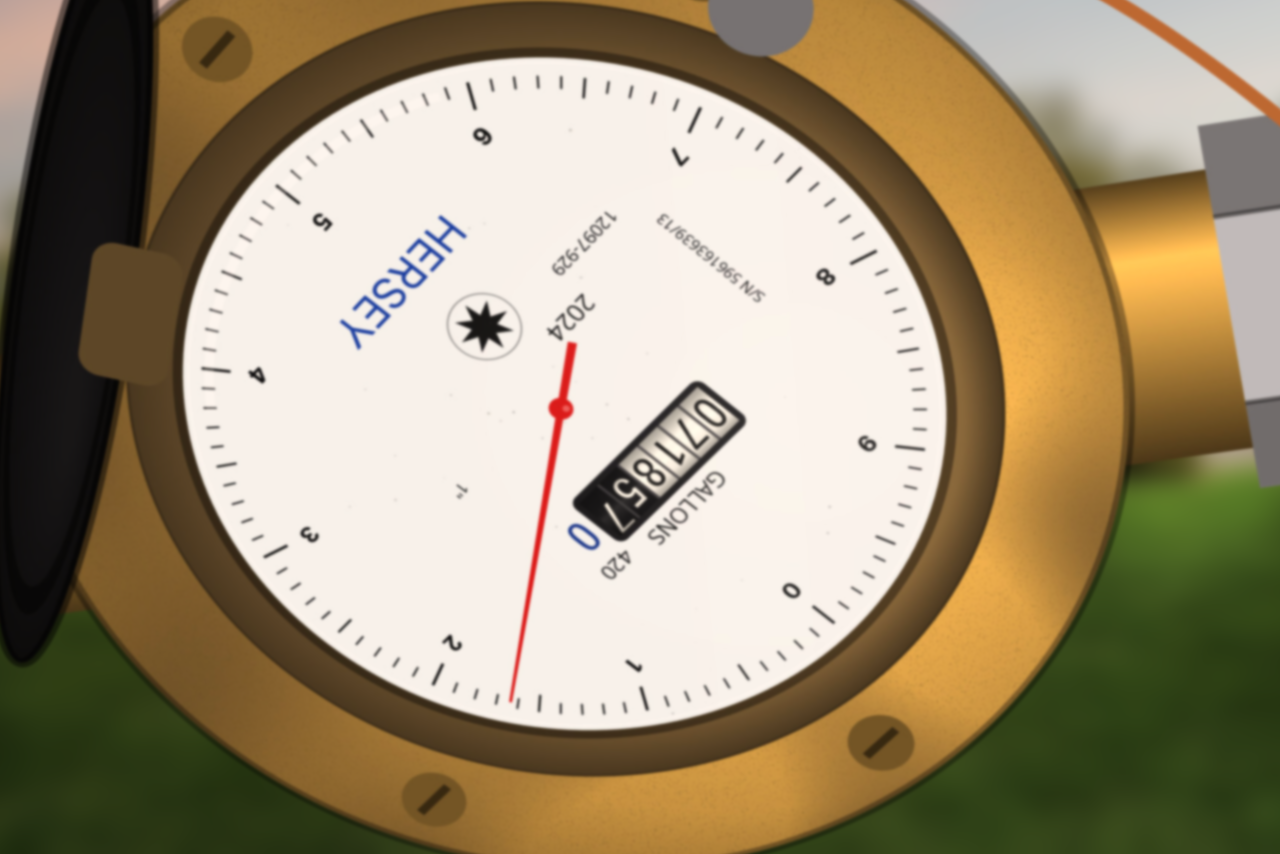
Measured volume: 718571.6,gal
